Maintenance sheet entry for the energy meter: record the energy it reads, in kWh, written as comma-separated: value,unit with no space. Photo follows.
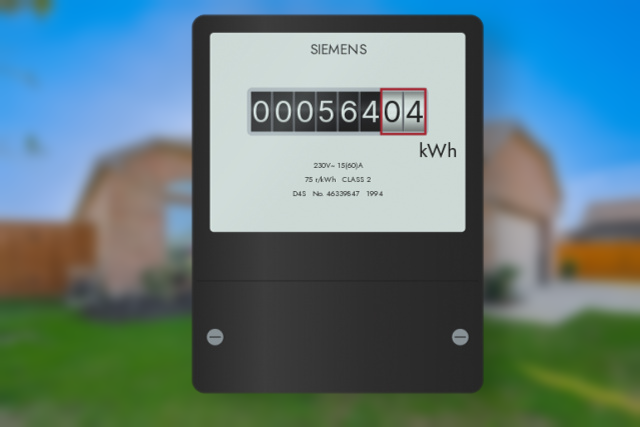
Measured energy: 564.04,kWh
